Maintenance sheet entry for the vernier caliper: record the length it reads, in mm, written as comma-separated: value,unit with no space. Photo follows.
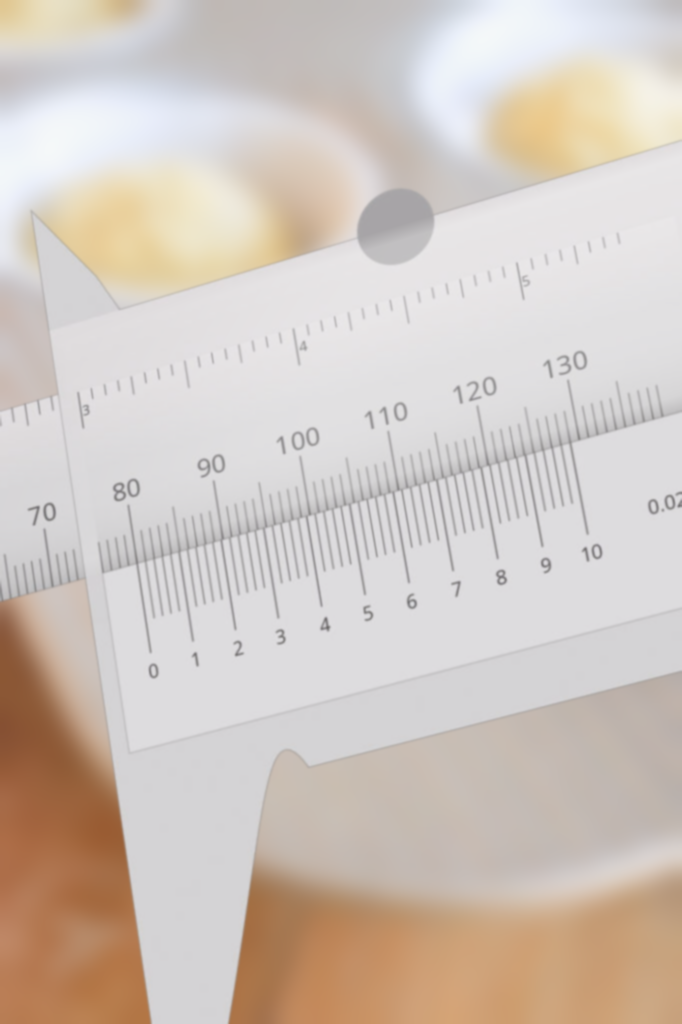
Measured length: 80.0,mm
